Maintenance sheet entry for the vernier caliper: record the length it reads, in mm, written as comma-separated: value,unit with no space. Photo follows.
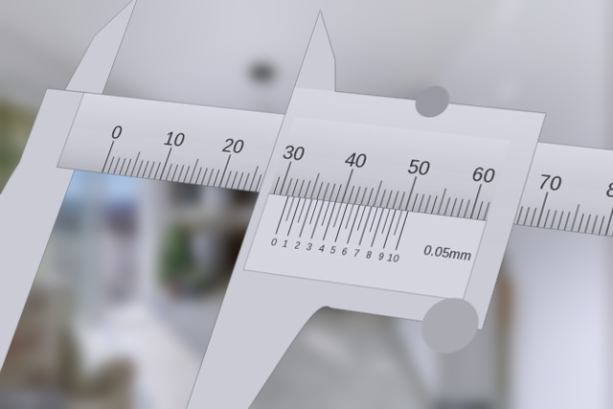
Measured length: 31.4,mm
